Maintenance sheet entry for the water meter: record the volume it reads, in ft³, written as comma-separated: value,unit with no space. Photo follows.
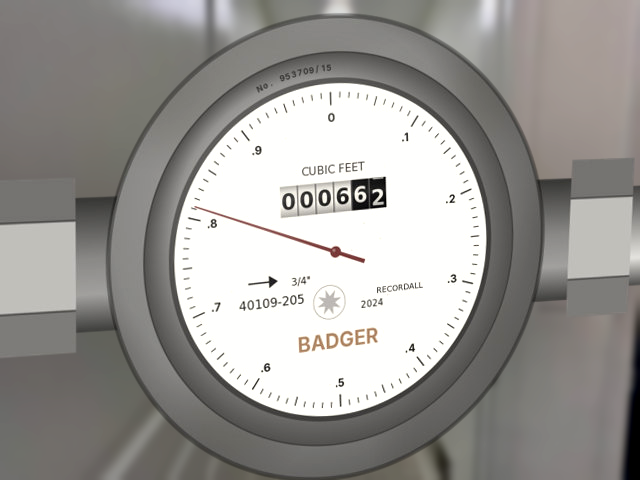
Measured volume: 661.81,ft³
